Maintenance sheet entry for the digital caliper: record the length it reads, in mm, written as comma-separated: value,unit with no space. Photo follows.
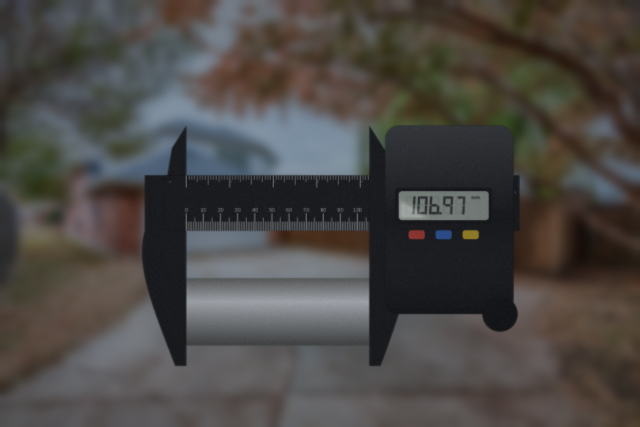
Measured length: 106.97,mm
